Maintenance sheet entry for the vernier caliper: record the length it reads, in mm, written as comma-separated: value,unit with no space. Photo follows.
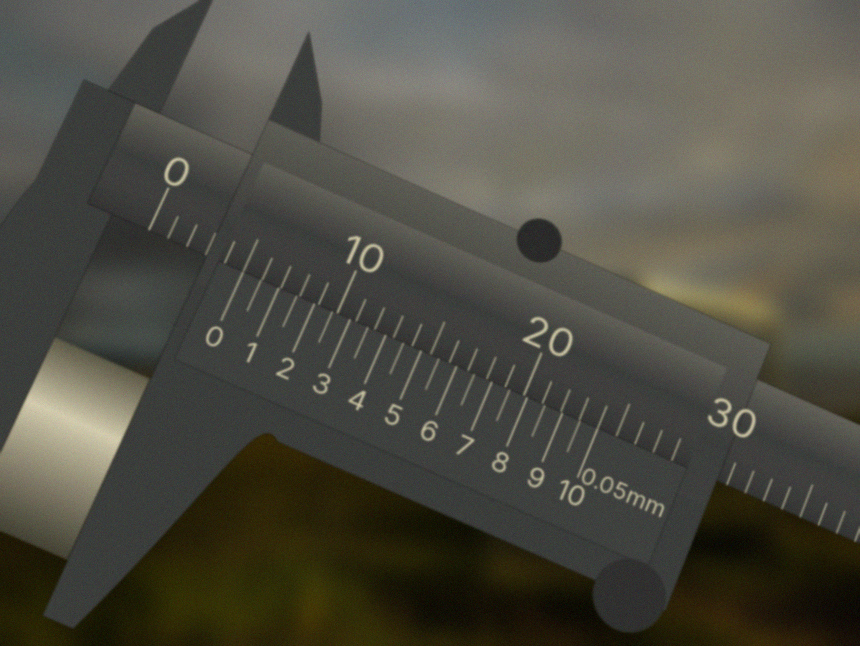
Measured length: 5.0,mm
